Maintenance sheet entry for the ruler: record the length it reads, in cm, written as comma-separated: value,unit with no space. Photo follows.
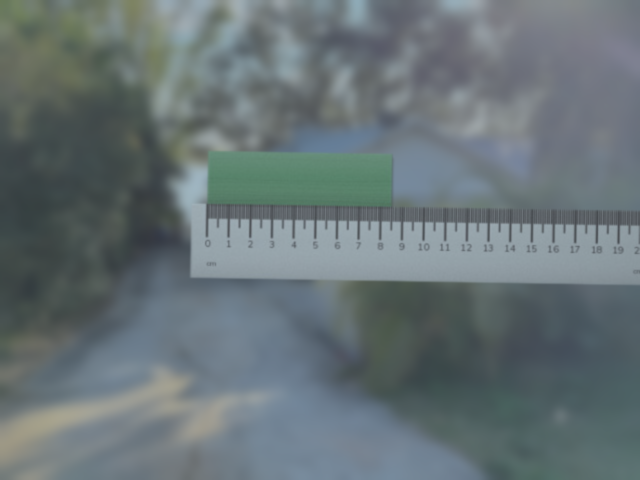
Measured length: 8.5,cm
